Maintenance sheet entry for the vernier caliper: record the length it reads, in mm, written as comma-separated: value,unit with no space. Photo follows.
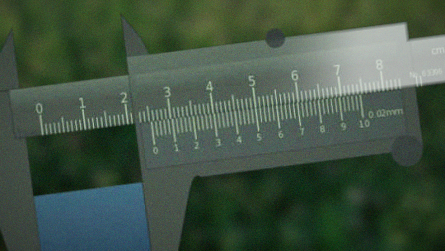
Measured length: 25.5,mm
